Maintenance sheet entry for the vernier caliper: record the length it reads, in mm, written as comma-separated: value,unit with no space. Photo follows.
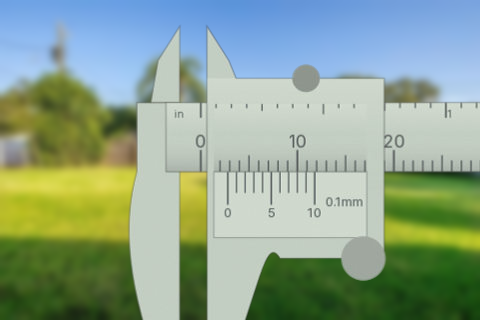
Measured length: 2.8,mm
